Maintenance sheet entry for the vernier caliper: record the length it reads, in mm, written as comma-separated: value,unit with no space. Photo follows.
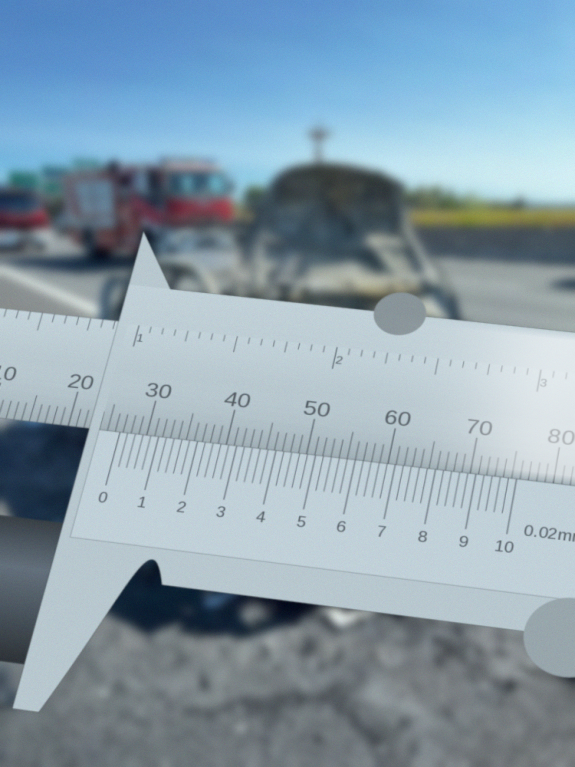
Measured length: 26.6,mm
